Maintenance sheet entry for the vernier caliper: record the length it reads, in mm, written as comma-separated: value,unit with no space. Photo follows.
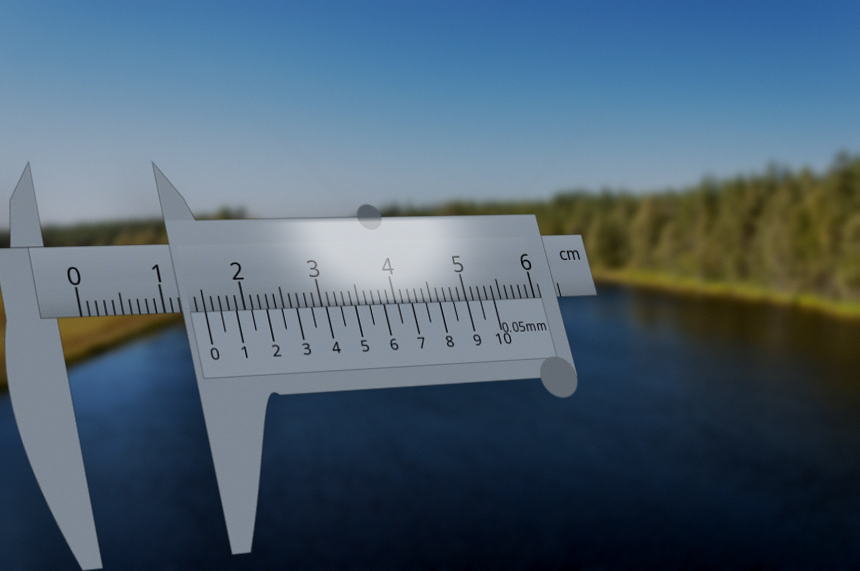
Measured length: 15.0,mm
